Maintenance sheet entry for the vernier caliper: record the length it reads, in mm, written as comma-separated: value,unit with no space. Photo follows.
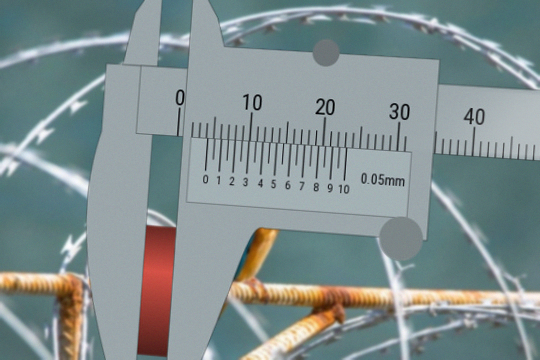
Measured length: 4.2,mm
